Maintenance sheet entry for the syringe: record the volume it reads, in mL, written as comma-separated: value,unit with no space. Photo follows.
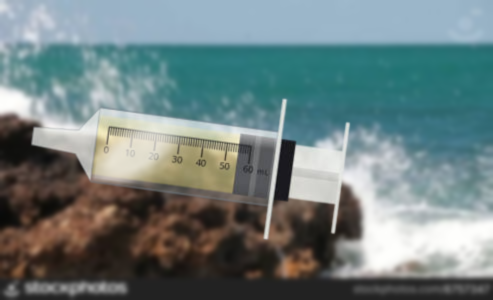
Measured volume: 55,mL
